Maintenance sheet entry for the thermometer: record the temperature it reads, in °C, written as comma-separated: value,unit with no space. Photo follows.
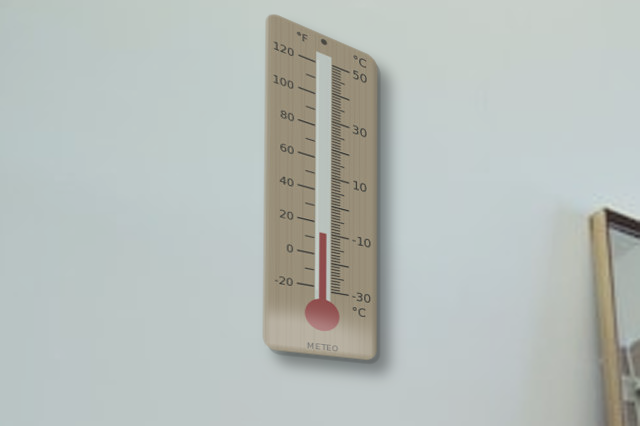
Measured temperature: -10,°C
